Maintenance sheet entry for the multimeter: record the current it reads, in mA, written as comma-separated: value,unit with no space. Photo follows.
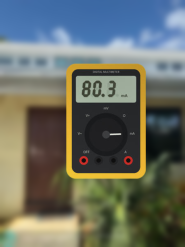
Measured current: 80.3,mA
